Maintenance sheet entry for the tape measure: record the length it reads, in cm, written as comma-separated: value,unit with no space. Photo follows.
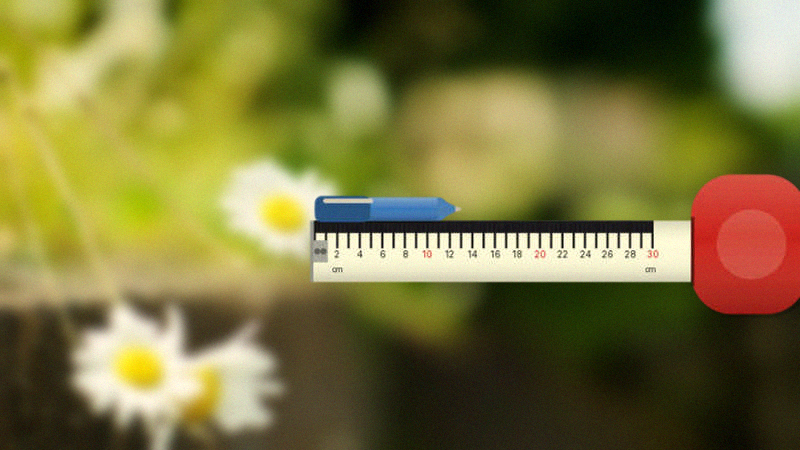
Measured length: 13,cm
